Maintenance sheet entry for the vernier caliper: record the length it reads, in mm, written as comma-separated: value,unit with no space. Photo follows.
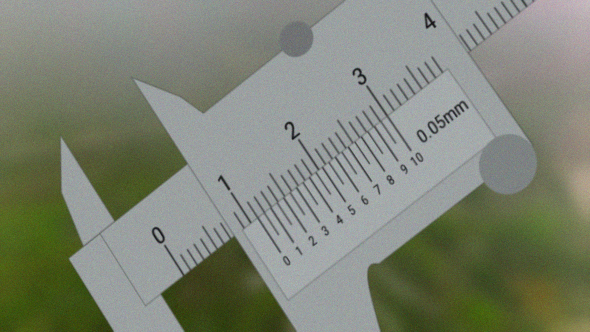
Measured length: 11.0,mm
